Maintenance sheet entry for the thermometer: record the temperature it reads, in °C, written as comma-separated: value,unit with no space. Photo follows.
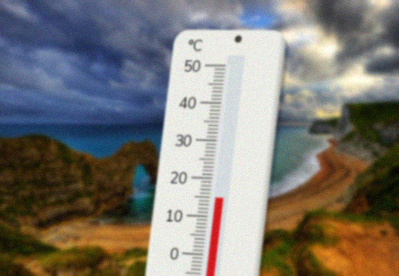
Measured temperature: 15,°C
